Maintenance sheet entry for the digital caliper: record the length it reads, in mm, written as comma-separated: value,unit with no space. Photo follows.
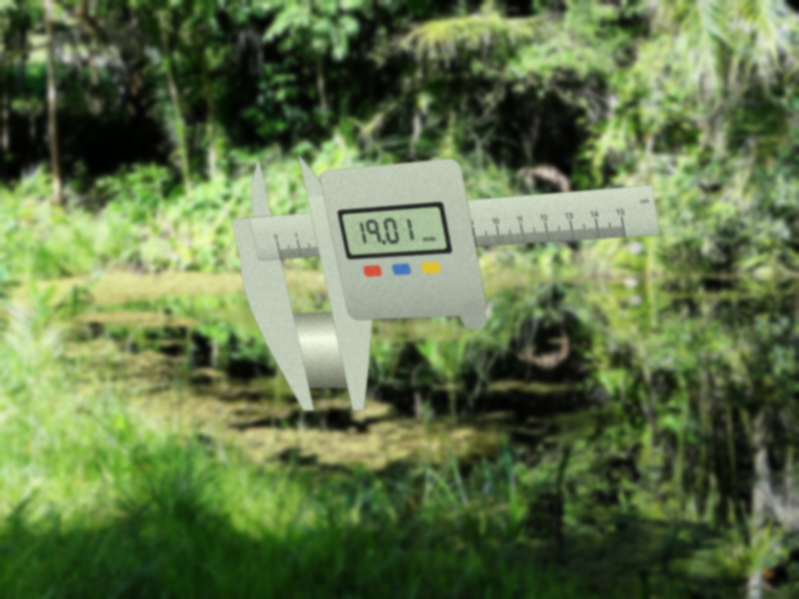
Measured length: 19.01,mm
